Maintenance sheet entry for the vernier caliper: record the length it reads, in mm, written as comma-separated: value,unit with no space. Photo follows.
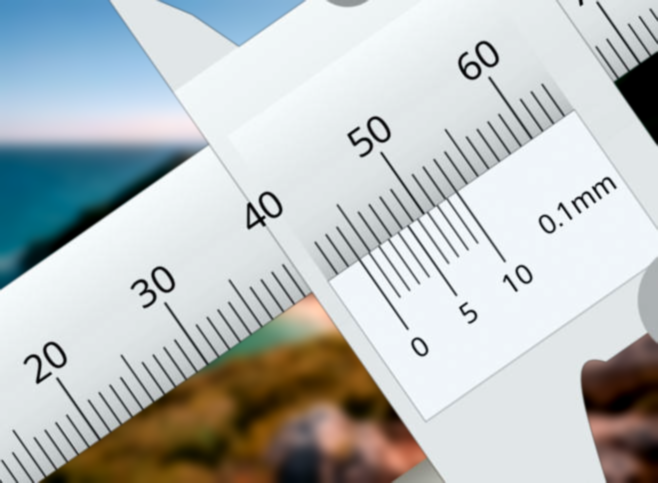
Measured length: 44.0,mm
